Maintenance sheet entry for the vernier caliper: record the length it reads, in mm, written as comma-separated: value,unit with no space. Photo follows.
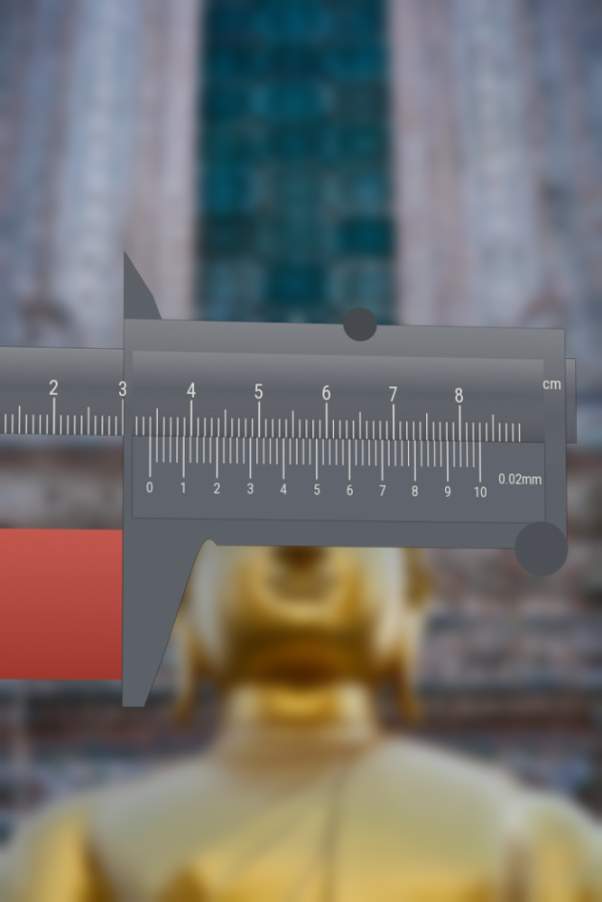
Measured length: 34.0,mm
